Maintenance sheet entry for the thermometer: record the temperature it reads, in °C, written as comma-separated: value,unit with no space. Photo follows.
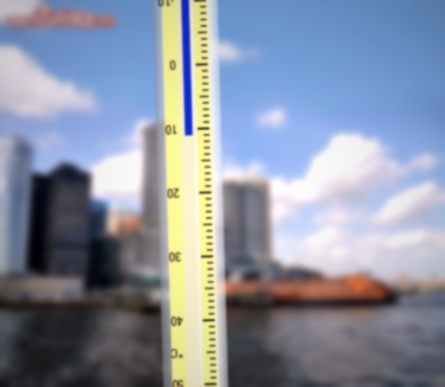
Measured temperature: 11,°C
